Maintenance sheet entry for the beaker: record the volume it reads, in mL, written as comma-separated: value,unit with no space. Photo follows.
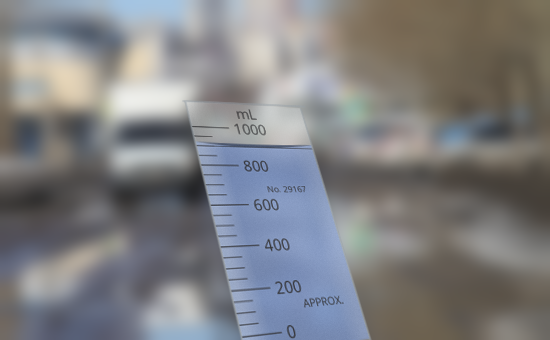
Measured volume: 900,mL
